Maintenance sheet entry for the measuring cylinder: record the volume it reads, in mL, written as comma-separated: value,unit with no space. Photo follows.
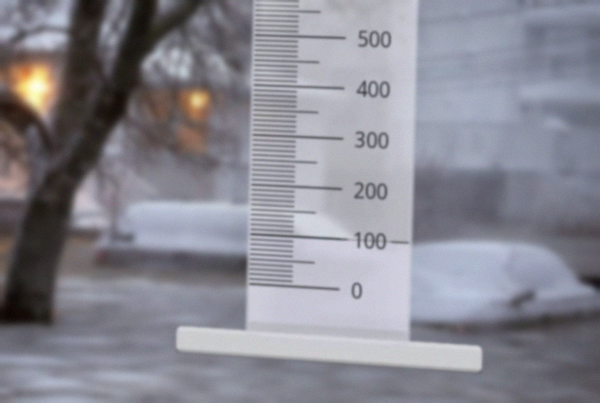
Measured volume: 100,mL
